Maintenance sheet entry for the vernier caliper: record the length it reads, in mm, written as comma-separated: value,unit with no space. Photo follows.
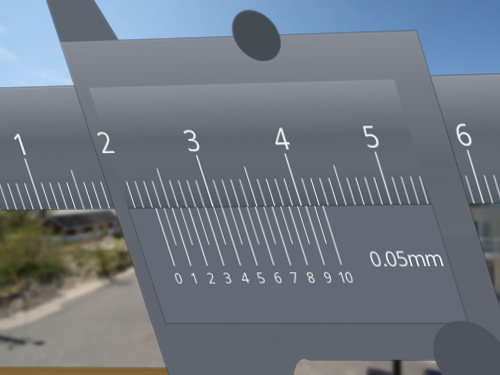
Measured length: 23.4,mm
